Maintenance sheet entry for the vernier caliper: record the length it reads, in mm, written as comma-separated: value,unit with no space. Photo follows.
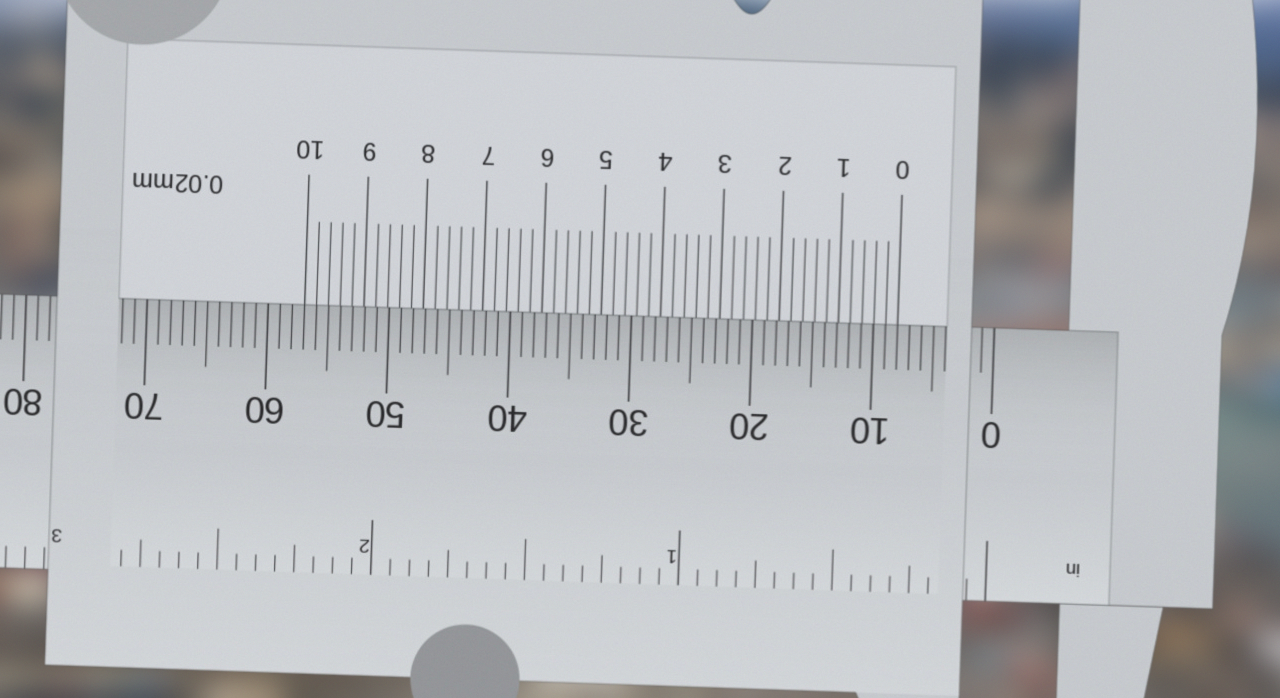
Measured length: 8.0,mm
